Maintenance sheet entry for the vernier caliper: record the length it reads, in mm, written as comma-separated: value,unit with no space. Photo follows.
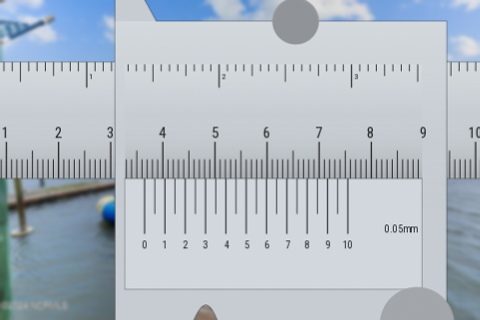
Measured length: 36.5,mm
